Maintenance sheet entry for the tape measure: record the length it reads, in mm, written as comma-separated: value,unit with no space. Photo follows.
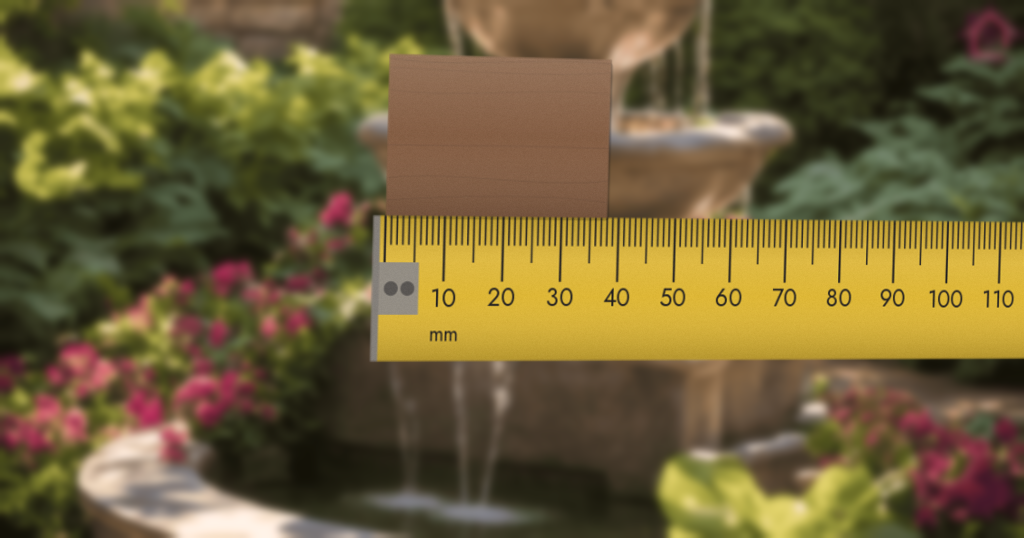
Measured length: 38,mm
